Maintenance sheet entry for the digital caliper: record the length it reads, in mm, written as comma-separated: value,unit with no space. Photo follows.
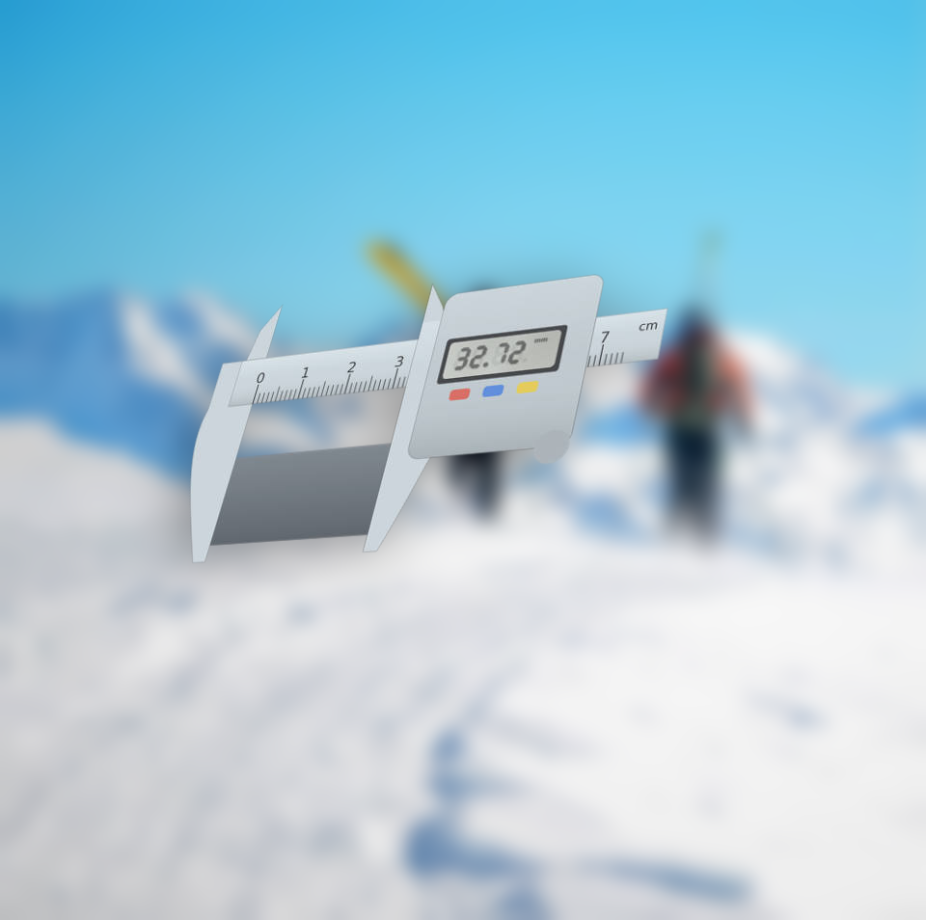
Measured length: 32.72,mm
